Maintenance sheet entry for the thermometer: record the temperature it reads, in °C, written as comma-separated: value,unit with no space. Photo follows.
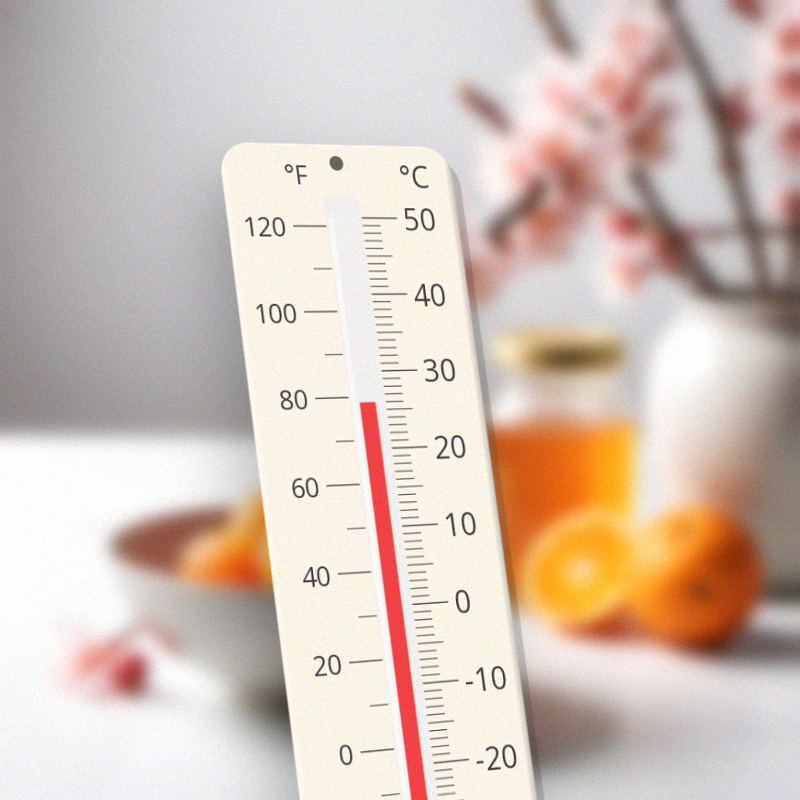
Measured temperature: 26,°C
